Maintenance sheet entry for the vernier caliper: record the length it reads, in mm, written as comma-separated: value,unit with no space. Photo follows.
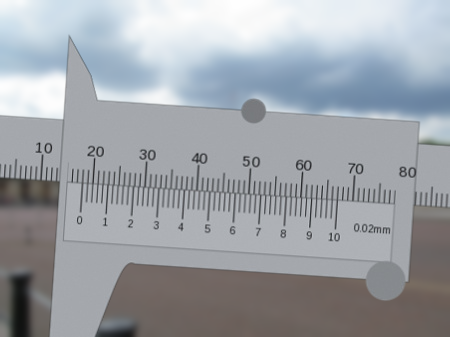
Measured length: 18.0,mm
